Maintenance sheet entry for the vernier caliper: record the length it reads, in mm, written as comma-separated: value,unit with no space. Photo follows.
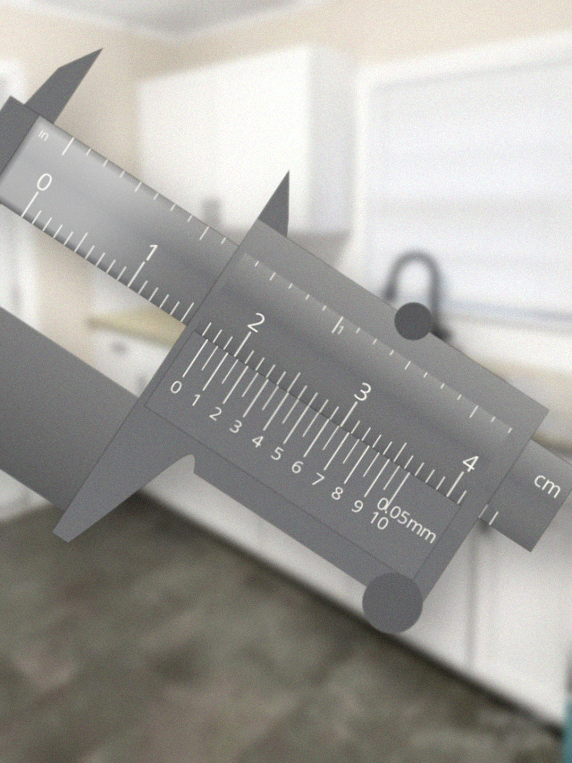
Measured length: 17.5,mm
